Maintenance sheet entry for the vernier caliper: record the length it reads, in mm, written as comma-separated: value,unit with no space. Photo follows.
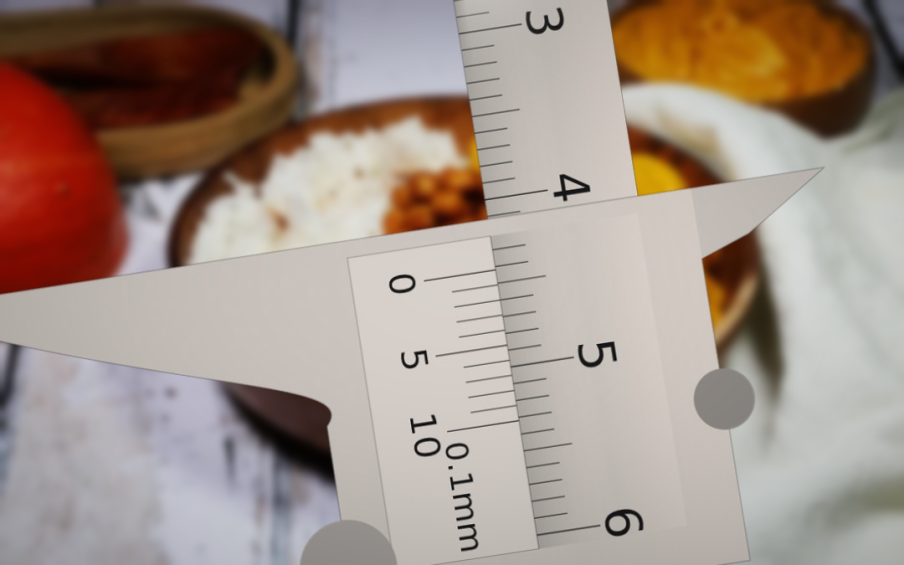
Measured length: 44.2,mm
